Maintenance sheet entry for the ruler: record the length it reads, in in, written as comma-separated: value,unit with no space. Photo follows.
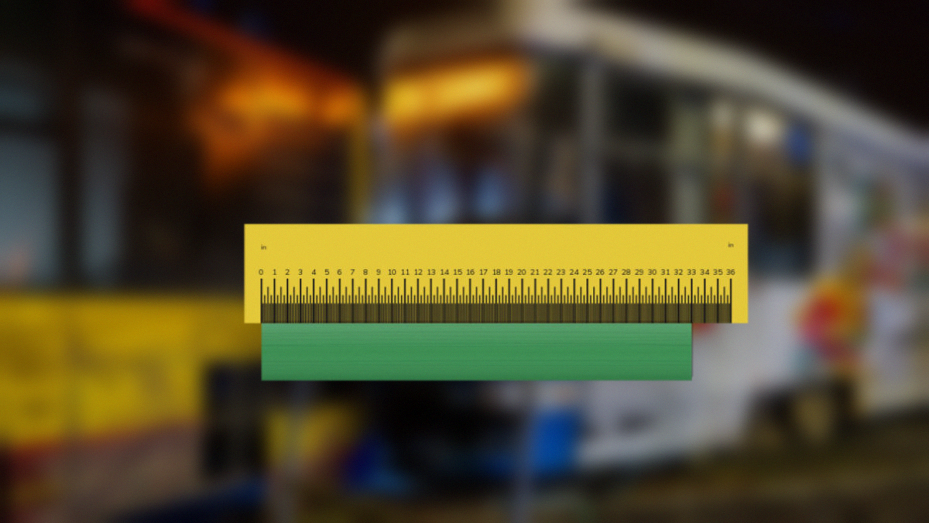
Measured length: 33,in
